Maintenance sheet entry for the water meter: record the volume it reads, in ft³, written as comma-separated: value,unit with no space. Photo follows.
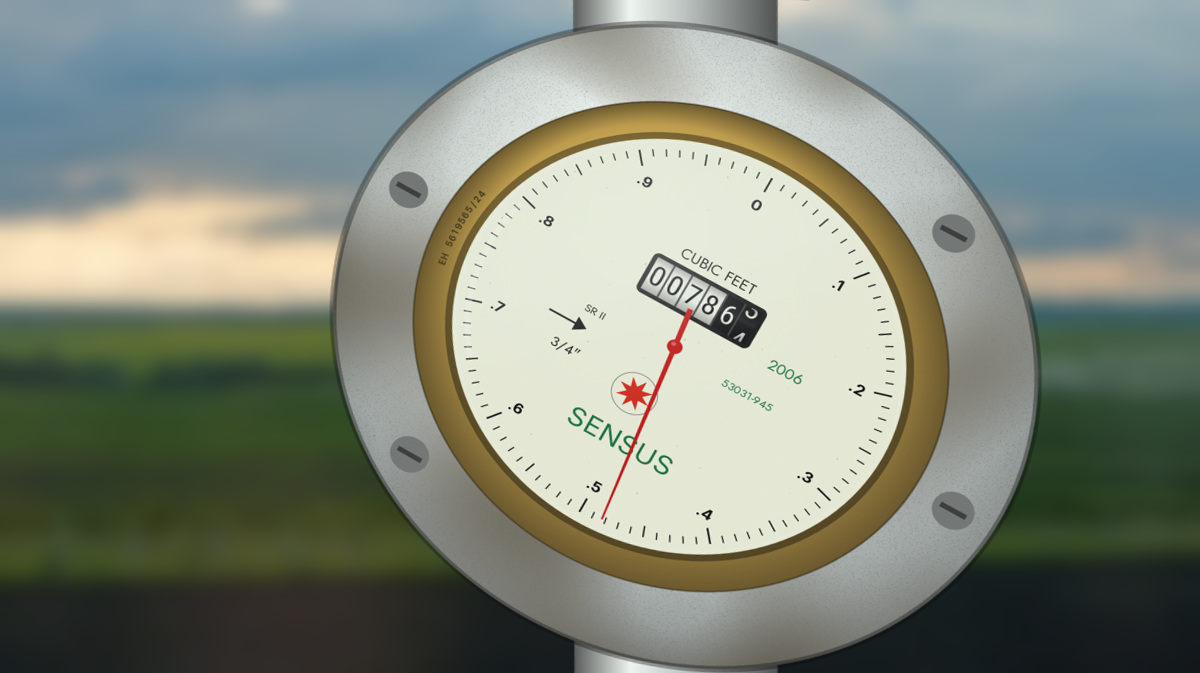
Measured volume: 7863.48,ft³
